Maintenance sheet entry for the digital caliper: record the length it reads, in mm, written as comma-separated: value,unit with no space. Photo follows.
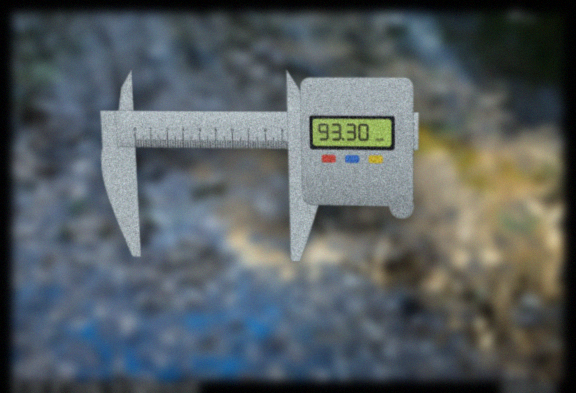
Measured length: 93.30,mm
